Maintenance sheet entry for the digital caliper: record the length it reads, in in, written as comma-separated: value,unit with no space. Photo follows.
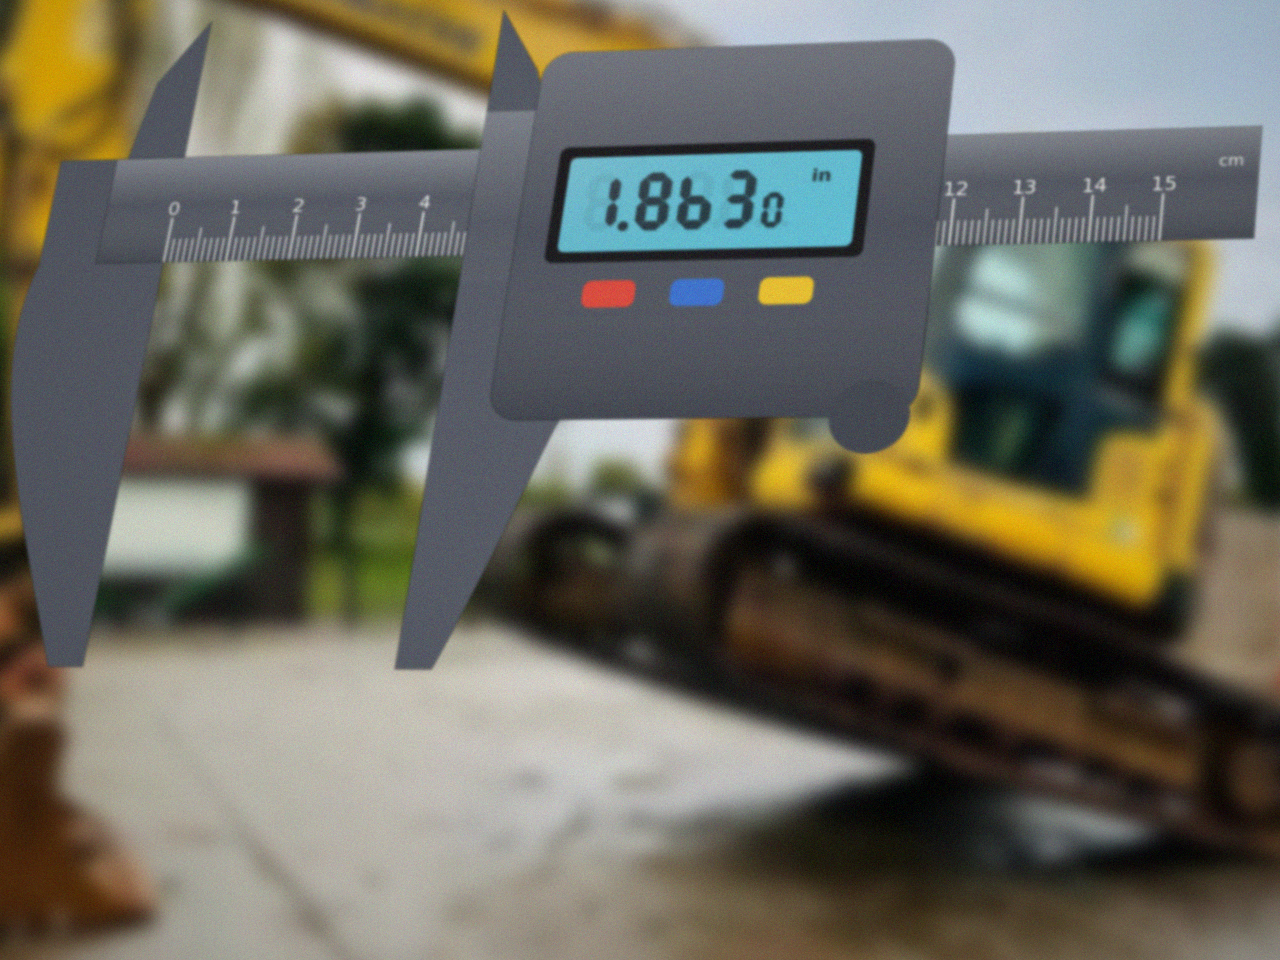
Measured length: 1.8630,in
